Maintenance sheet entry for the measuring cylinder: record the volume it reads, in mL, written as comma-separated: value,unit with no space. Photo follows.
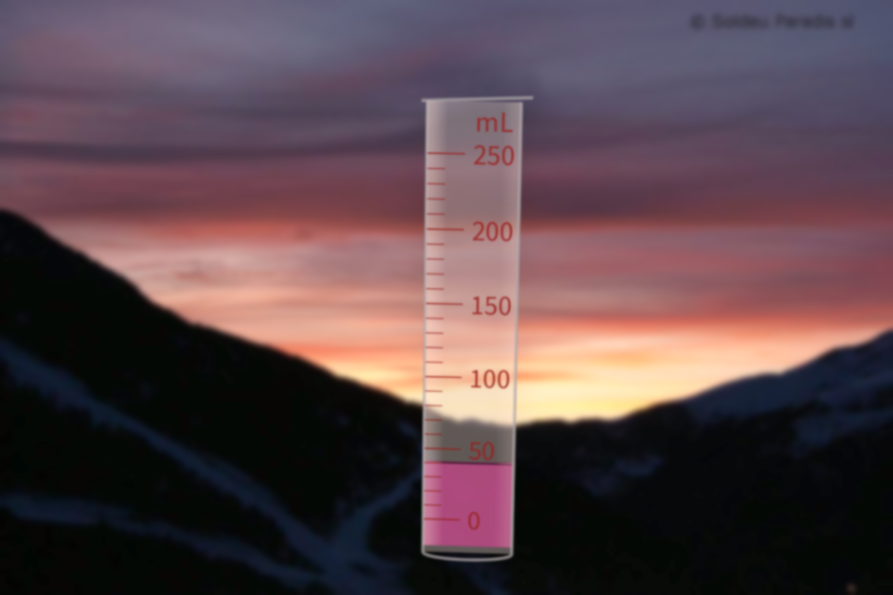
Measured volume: 40,mL
